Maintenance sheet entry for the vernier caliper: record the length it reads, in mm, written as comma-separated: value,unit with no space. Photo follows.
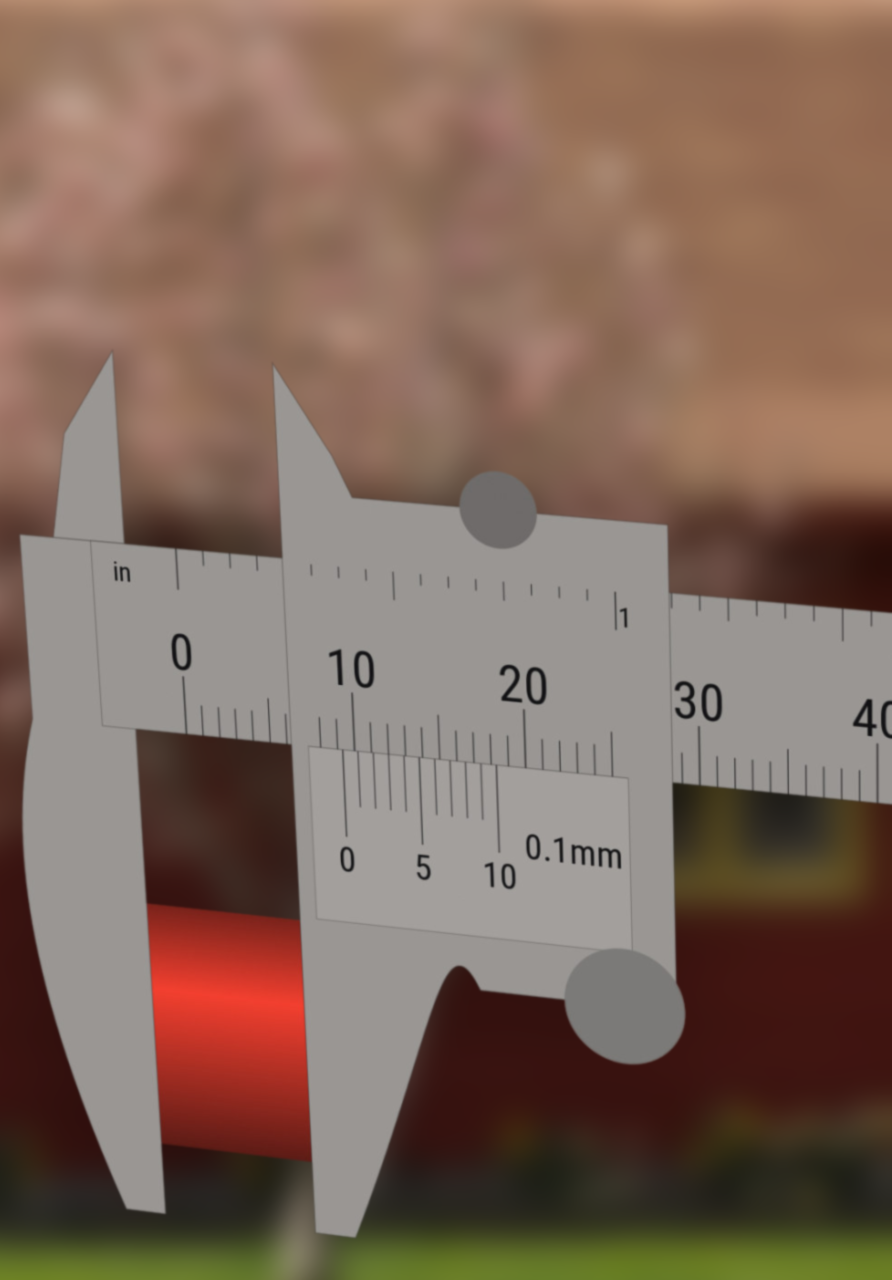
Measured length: 9.3,mm
